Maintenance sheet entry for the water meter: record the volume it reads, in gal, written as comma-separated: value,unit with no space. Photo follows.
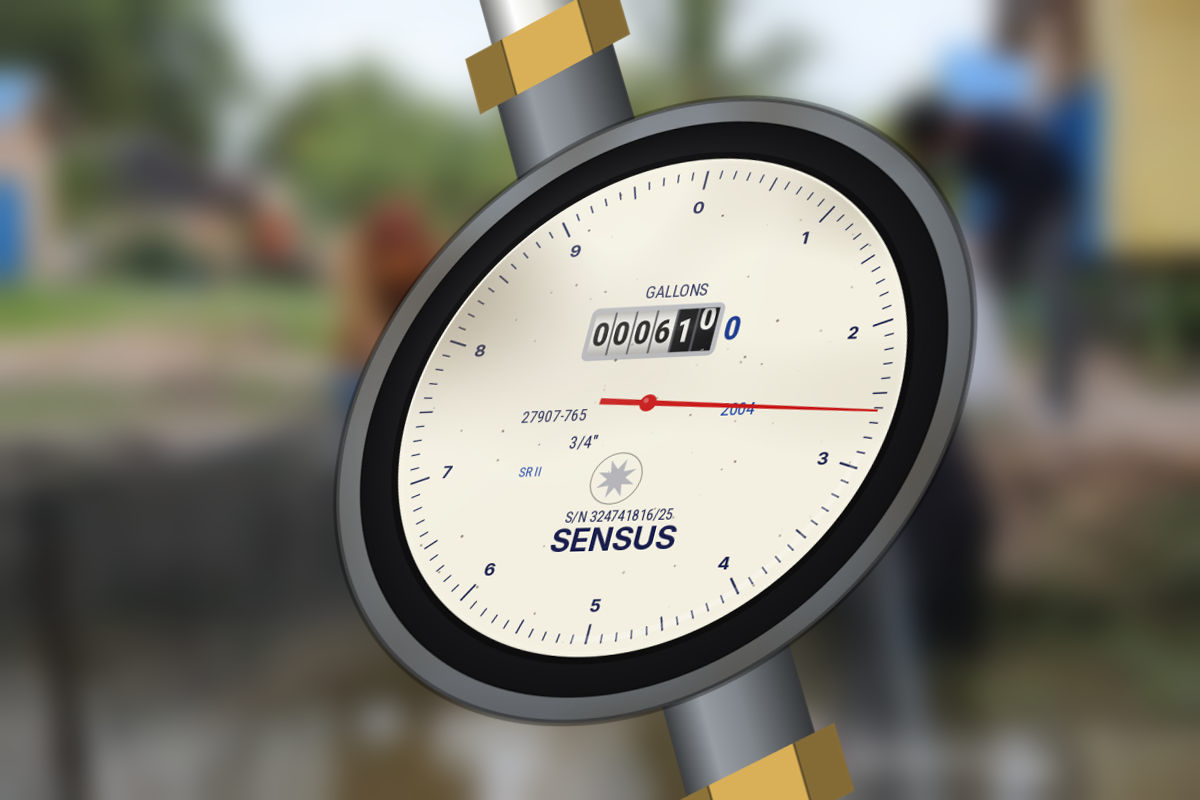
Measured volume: 6102.6,gal
